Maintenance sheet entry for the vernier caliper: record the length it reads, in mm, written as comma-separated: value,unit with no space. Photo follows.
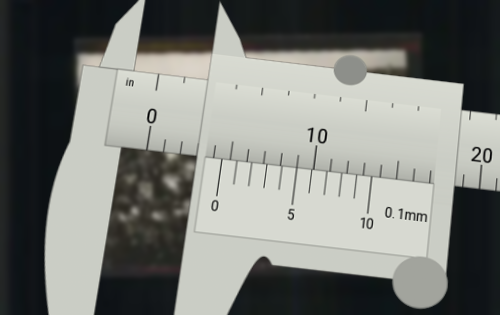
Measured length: 4.5,mm
